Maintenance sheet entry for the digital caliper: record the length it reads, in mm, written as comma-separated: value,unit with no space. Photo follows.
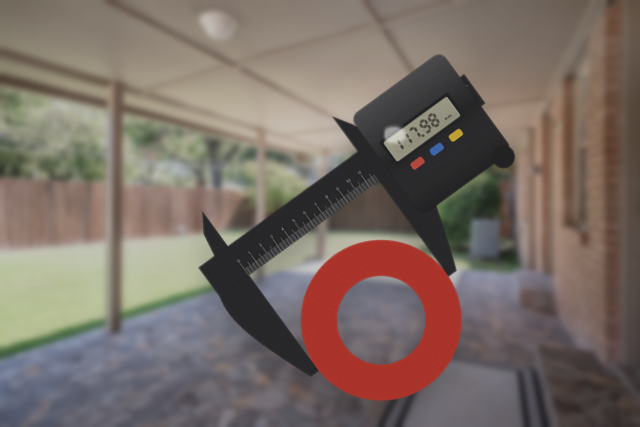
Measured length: 117.98,mm
